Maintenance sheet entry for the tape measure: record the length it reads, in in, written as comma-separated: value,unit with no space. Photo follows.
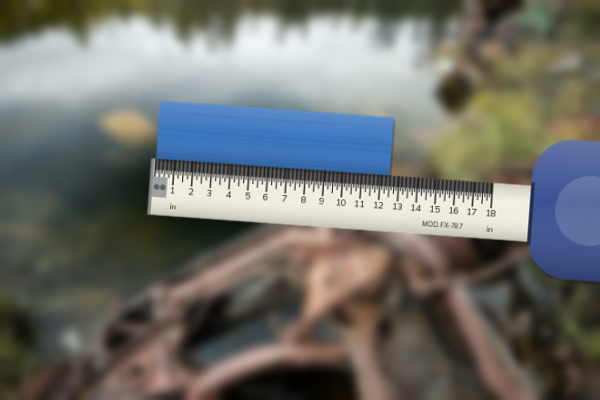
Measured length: 12.5,in
